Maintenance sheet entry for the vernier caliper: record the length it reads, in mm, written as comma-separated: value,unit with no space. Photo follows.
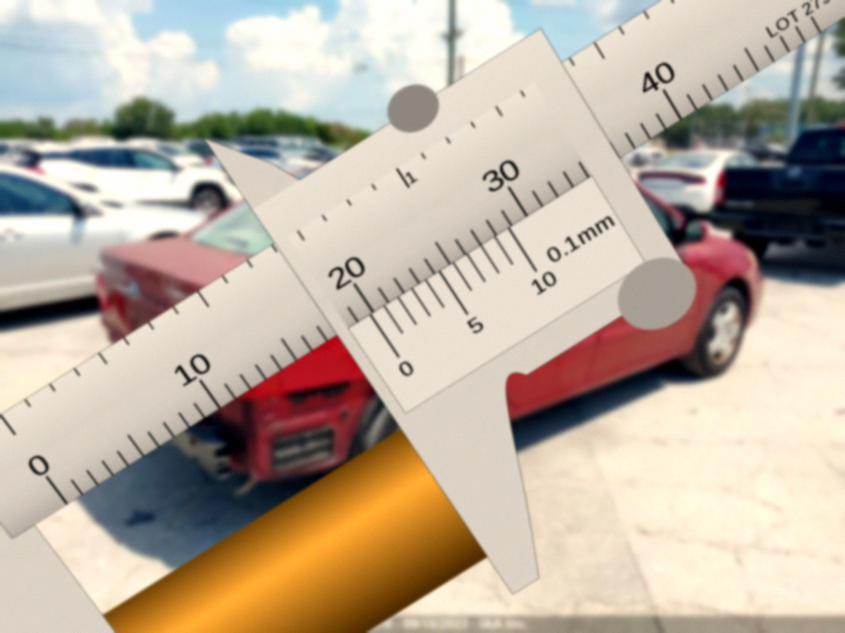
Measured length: 19.8,mm
